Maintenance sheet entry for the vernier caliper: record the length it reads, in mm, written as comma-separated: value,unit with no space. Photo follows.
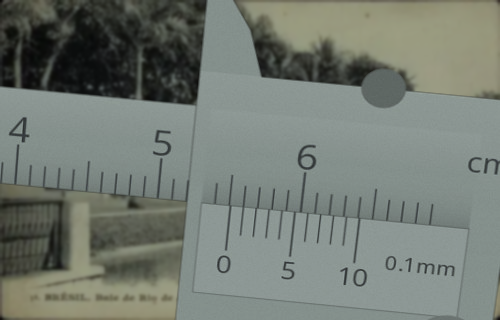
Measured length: 55.1,mm
